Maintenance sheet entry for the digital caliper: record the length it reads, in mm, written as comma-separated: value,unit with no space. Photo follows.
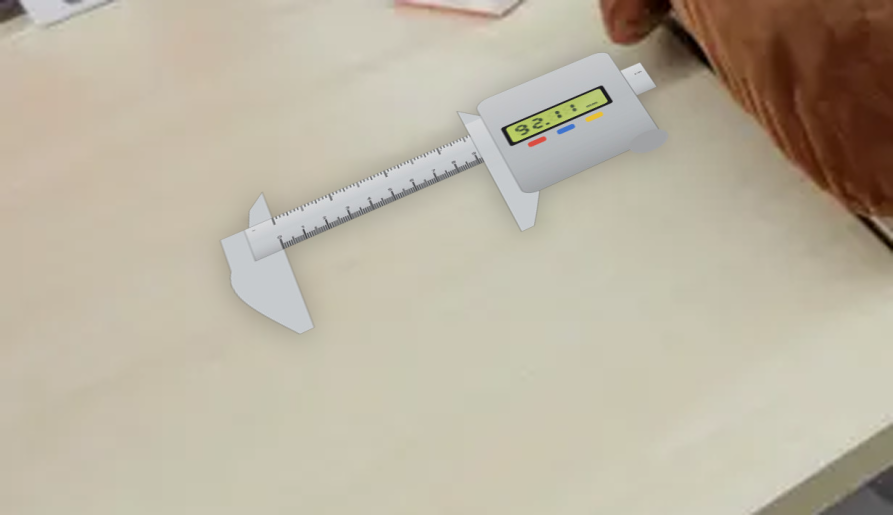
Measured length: 92.11,mm
